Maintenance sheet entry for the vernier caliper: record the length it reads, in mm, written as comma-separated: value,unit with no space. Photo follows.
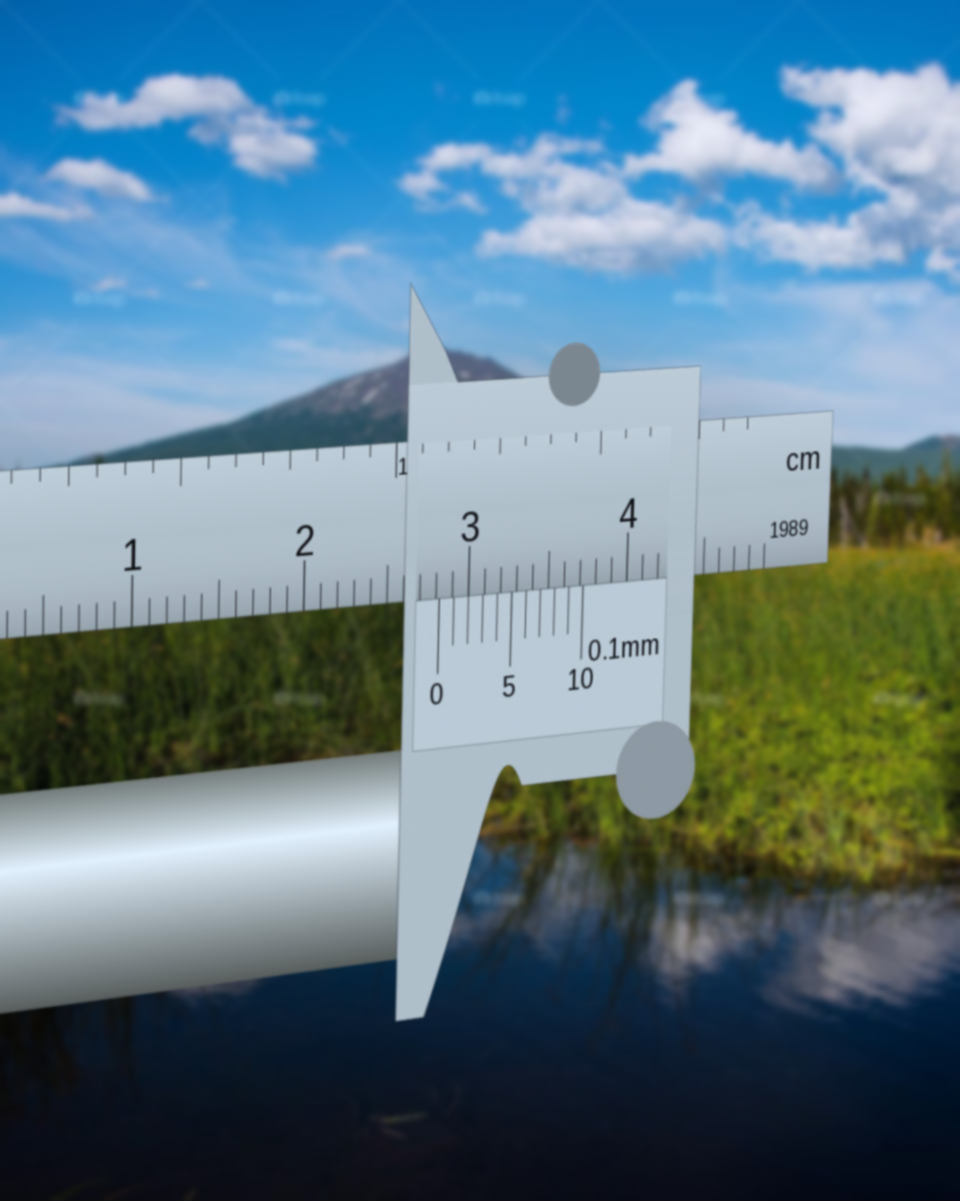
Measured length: 28.2,mm
